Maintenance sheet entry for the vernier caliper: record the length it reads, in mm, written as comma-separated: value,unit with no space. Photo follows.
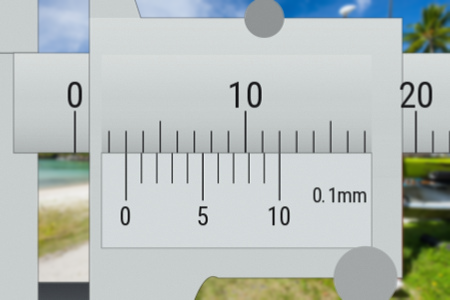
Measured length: 3.0,mm
